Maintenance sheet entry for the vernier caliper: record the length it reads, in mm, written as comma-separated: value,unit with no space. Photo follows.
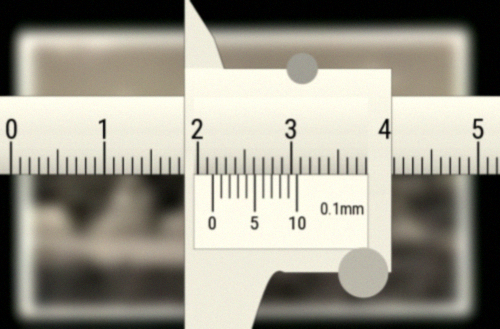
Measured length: 21.6,mm
